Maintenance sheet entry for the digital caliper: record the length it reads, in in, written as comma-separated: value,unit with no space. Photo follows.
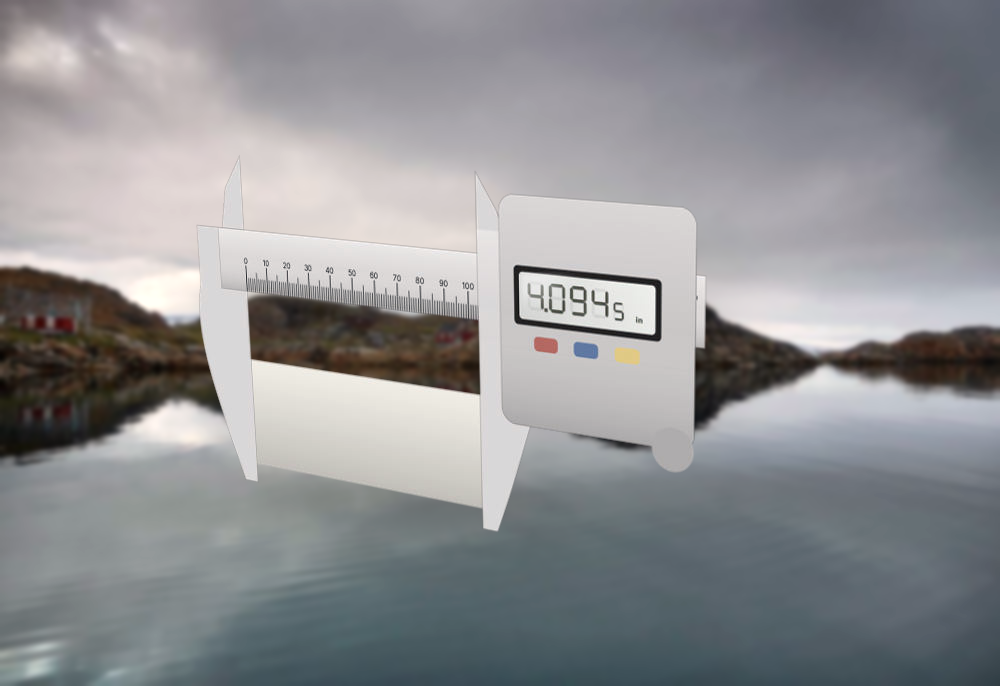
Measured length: 4.0945,in
